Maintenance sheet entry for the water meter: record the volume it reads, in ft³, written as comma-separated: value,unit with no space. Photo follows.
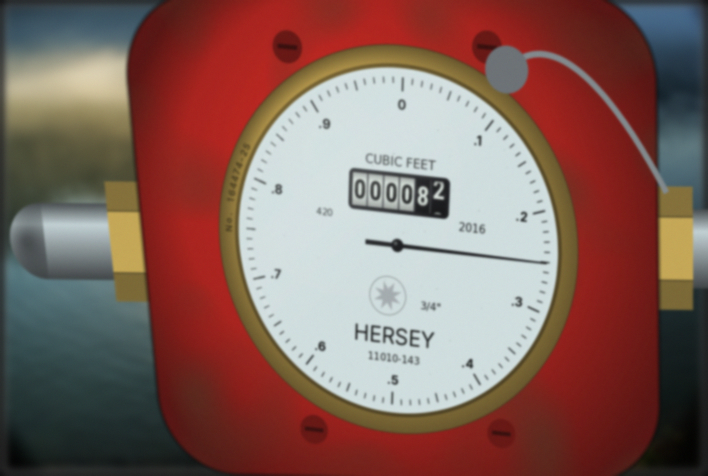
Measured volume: 82.25,ft³
